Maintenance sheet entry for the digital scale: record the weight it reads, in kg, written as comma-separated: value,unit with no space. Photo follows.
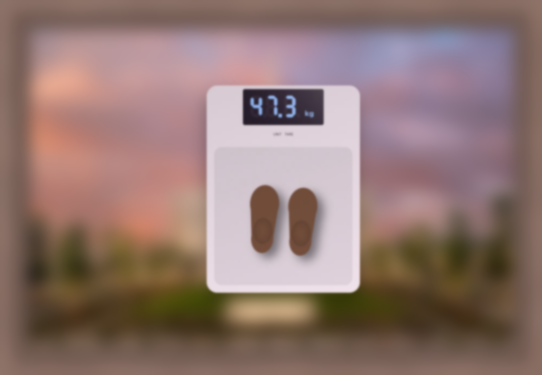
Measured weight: 47.3,kg
